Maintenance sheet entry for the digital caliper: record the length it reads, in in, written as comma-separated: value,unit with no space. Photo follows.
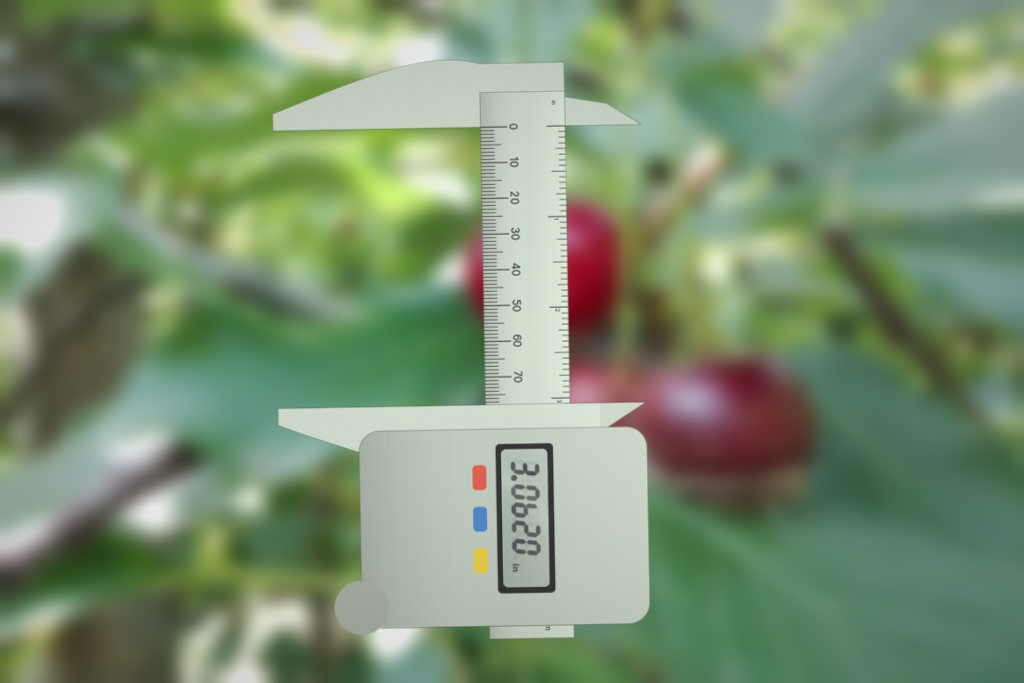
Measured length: 3.0620,in
